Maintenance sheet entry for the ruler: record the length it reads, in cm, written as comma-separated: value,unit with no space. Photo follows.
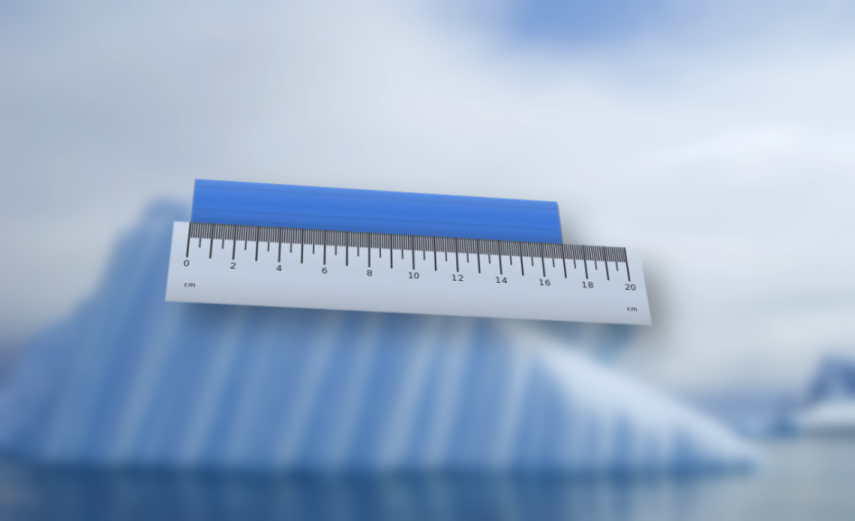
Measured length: 17,cm
